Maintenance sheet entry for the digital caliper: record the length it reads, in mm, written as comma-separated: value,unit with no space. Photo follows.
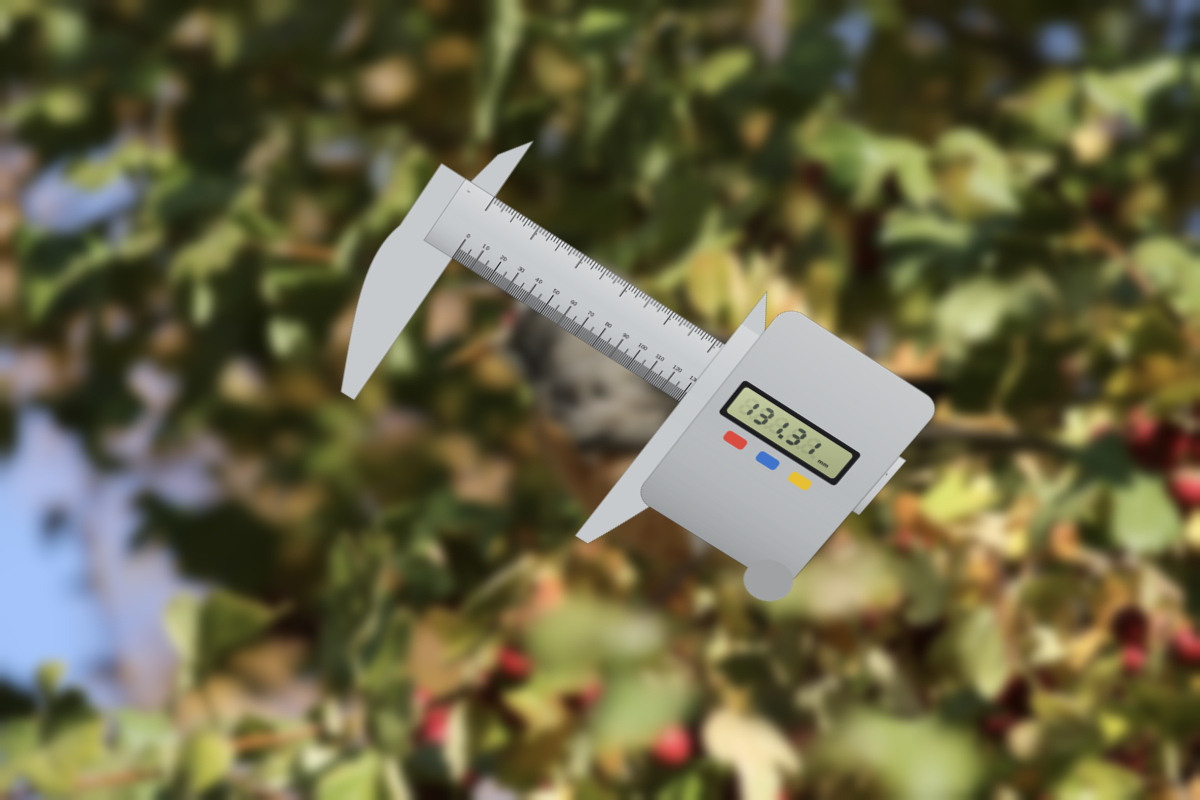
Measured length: 131.31,mm
